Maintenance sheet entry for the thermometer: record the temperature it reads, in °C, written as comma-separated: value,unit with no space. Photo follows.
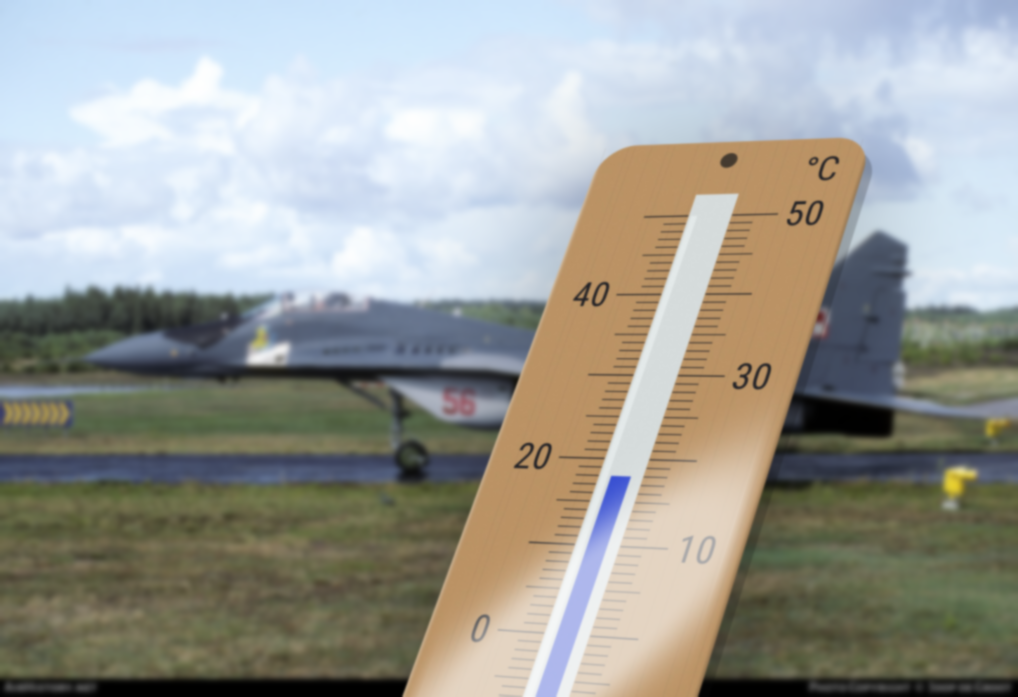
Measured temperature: 18,°C
